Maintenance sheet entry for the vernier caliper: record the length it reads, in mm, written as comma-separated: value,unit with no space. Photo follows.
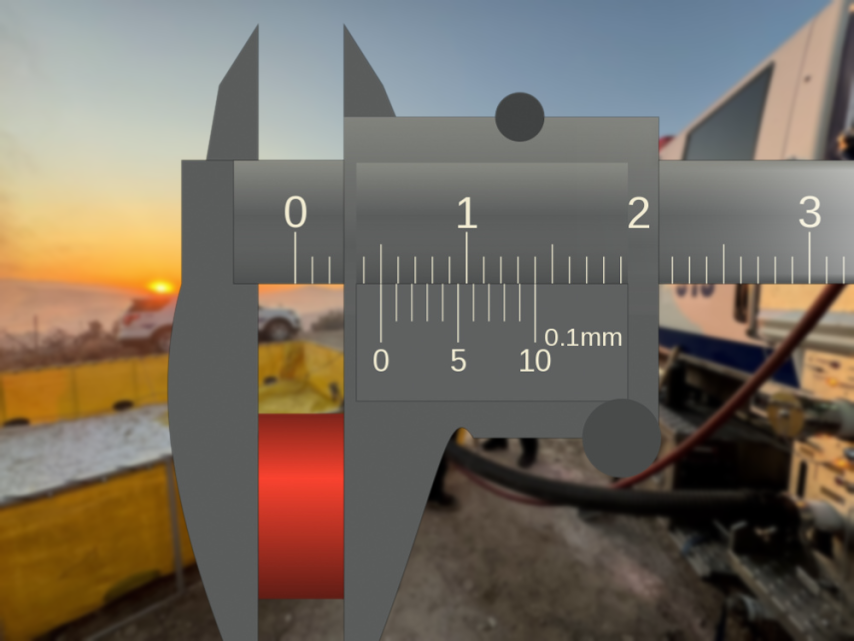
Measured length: 5.0,mm
